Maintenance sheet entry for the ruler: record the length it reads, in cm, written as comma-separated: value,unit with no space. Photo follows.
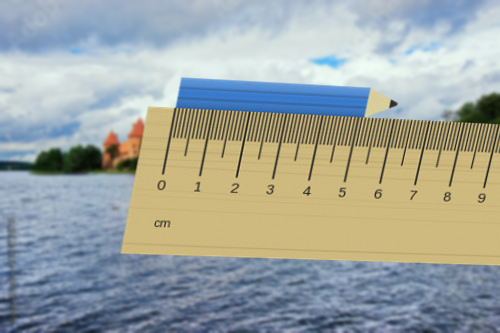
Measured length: 6,cm
